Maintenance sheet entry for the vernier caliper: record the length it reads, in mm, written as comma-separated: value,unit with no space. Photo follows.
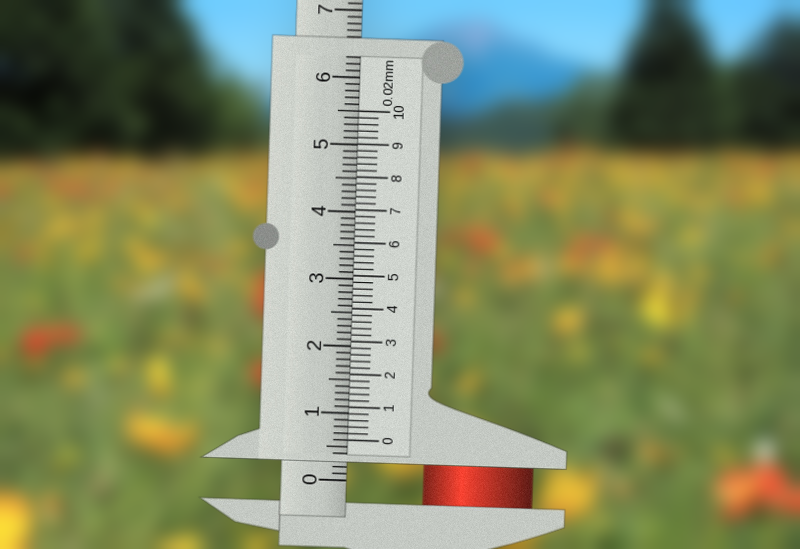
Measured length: 6.0,mm
